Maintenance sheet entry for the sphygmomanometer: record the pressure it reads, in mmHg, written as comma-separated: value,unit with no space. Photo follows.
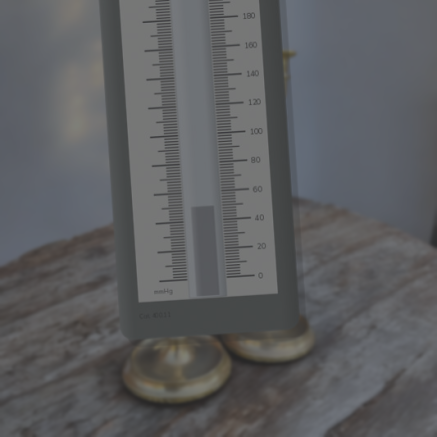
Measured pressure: 50,mmHg
